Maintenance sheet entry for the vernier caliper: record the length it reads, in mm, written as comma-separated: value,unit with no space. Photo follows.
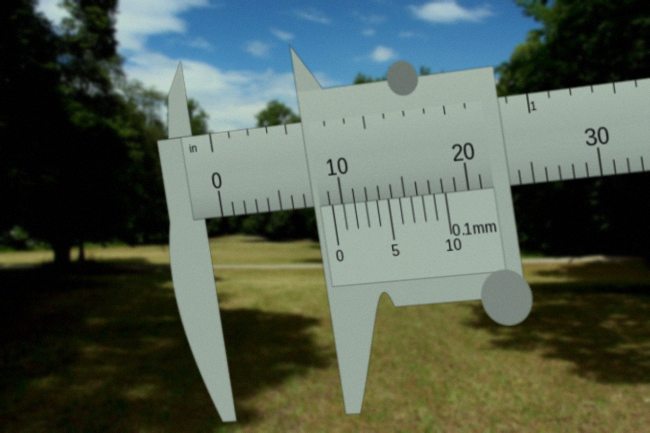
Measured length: 9.2,mm
